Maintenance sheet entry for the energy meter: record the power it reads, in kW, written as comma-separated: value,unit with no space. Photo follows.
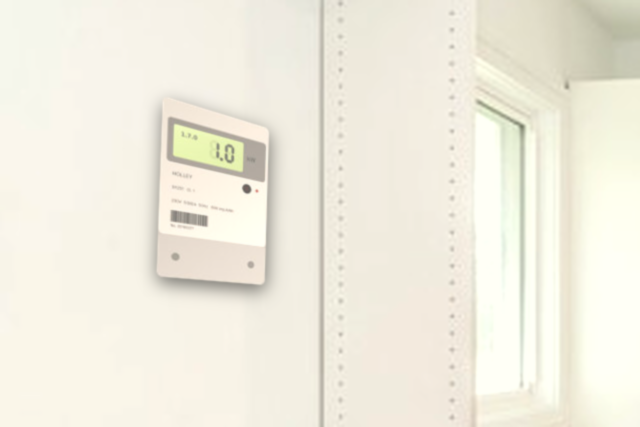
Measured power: 1.0,kW
